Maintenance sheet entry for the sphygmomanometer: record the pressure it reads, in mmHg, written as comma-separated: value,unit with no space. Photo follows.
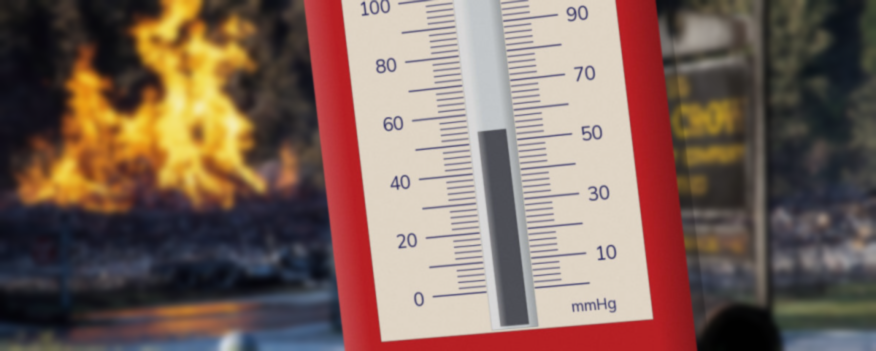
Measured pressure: 54,mmHg
